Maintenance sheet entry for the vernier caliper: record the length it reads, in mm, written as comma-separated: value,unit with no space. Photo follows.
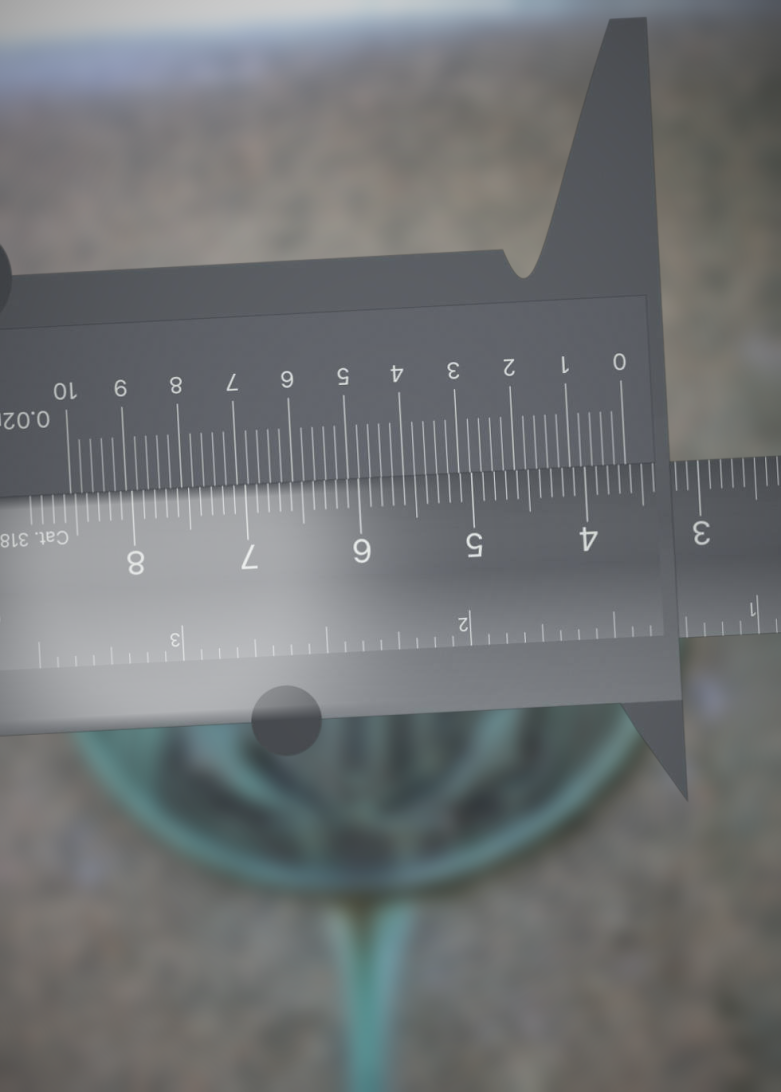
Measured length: 36.4,mm
